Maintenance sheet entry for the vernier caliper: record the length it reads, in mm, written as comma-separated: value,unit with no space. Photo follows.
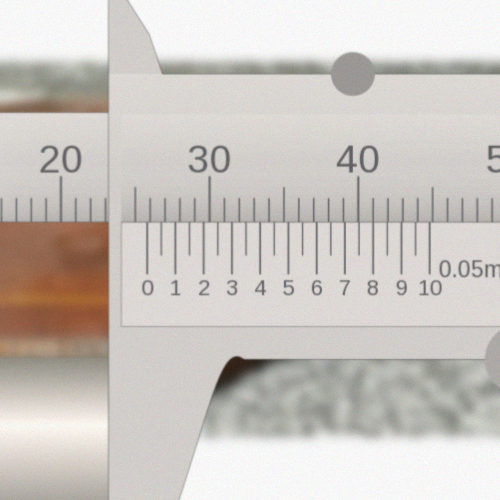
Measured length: 25.8,mm
